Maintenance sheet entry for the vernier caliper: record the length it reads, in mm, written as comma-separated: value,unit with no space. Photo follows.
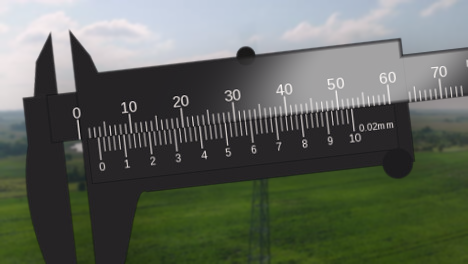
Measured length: 3.6,mm
